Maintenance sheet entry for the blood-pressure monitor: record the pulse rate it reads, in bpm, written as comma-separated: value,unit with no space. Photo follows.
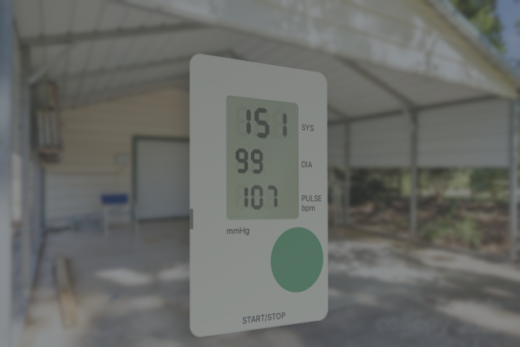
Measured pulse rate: 107,bpm
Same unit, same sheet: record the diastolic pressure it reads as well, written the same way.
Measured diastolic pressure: 99,mmHg
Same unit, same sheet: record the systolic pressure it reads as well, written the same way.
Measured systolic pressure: 151,mmHg
